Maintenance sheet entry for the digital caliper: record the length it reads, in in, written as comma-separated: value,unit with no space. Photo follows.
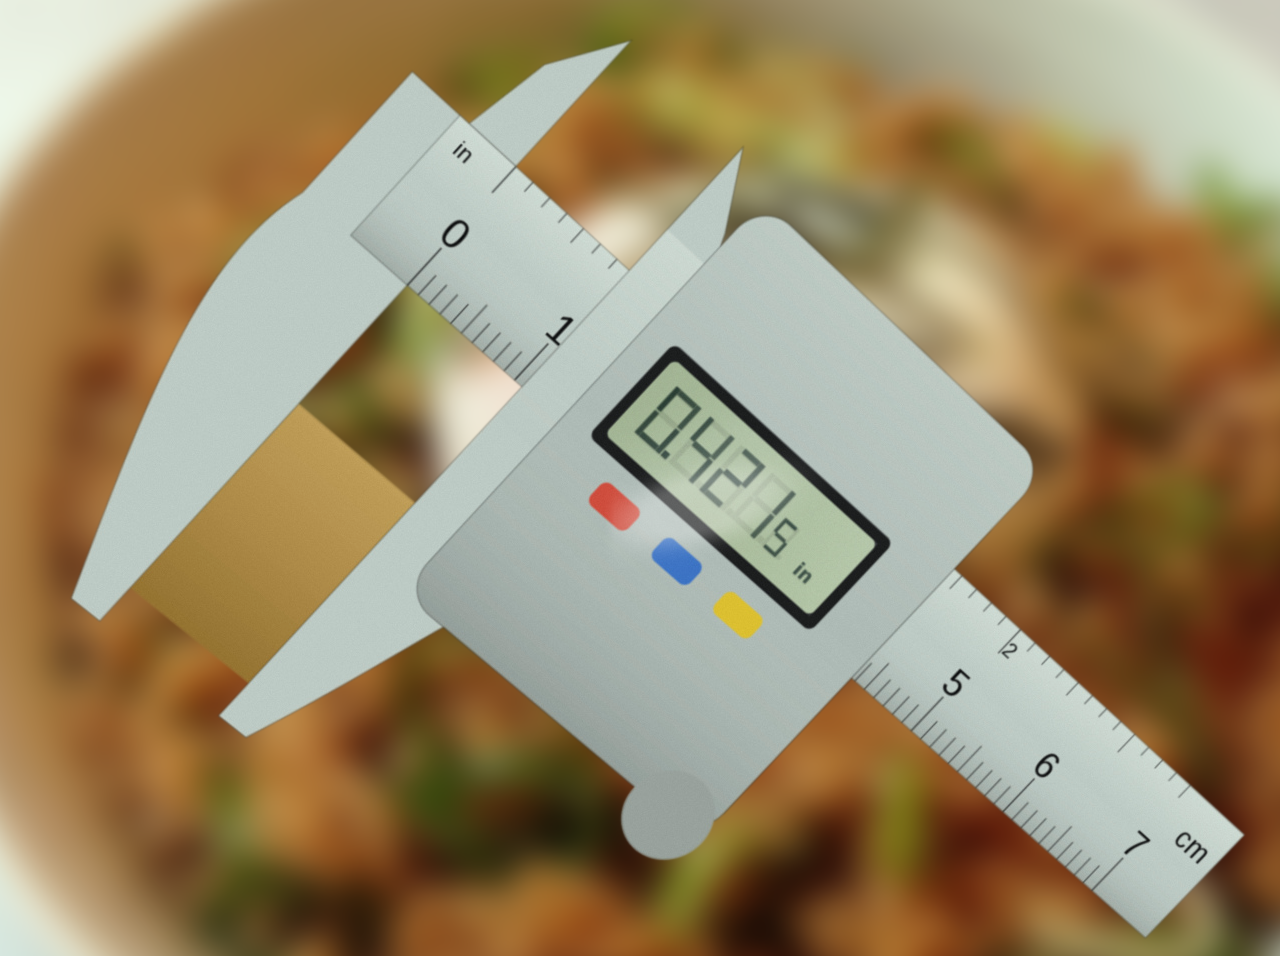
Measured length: 0.4215,in
